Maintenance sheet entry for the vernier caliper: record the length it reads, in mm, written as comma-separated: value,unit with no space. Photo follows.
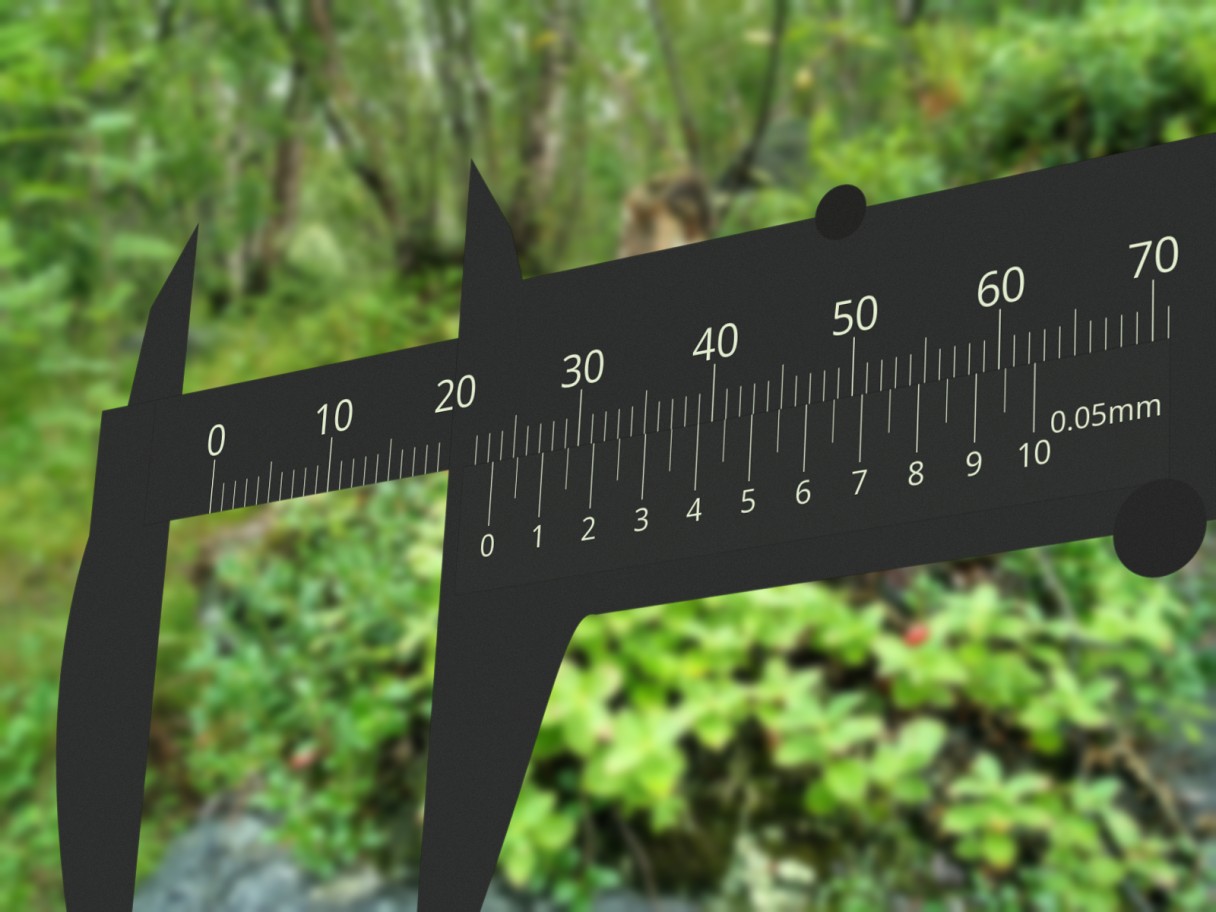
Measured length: 23.4,mm
